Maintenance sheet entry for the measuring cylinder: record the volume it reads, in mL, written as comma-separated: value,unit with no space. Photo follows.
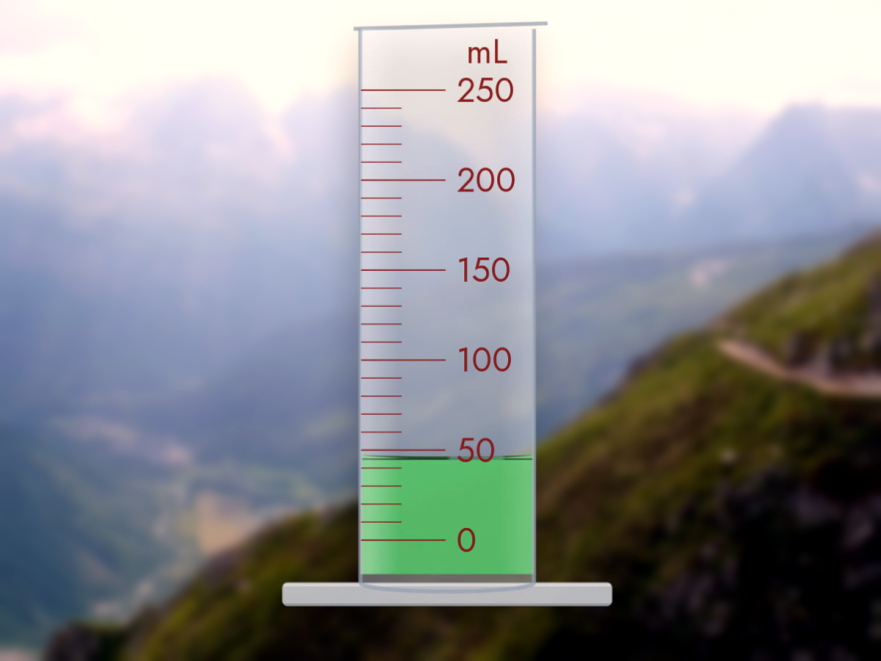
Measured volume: 45,mL
